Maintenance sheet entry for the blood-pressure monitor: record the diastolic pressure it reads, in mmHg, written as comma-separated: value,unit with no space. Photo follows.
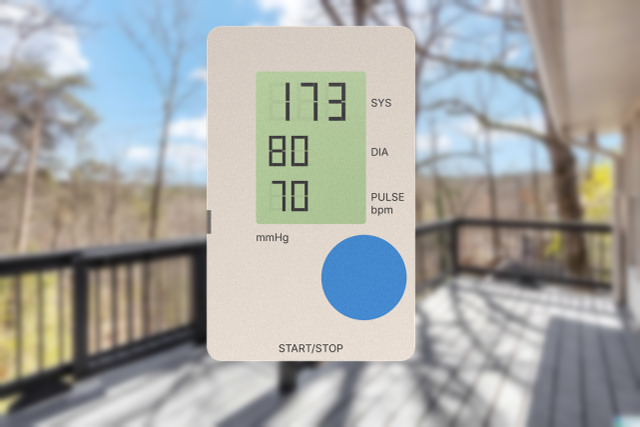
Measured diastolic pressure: 80,mmHg
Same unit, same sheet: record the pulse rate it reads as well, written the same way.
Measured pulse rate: 70,bpm
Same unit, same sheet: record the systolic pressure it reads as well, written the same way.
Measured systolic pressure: 173,mmHg
